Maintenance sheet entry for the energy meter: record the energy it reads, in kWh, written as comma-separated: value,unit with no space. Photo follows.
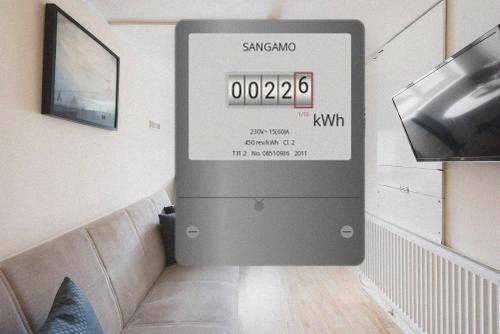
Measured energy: 22.6,kWh
